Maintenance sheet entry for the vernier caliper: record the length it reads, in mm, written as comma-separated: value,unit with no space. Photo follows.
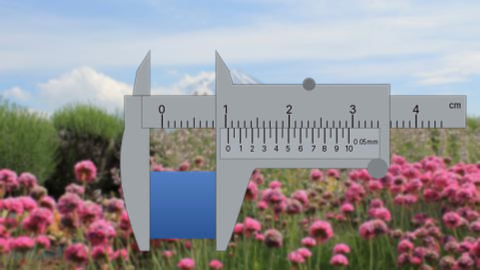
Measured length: 10.4,mm
